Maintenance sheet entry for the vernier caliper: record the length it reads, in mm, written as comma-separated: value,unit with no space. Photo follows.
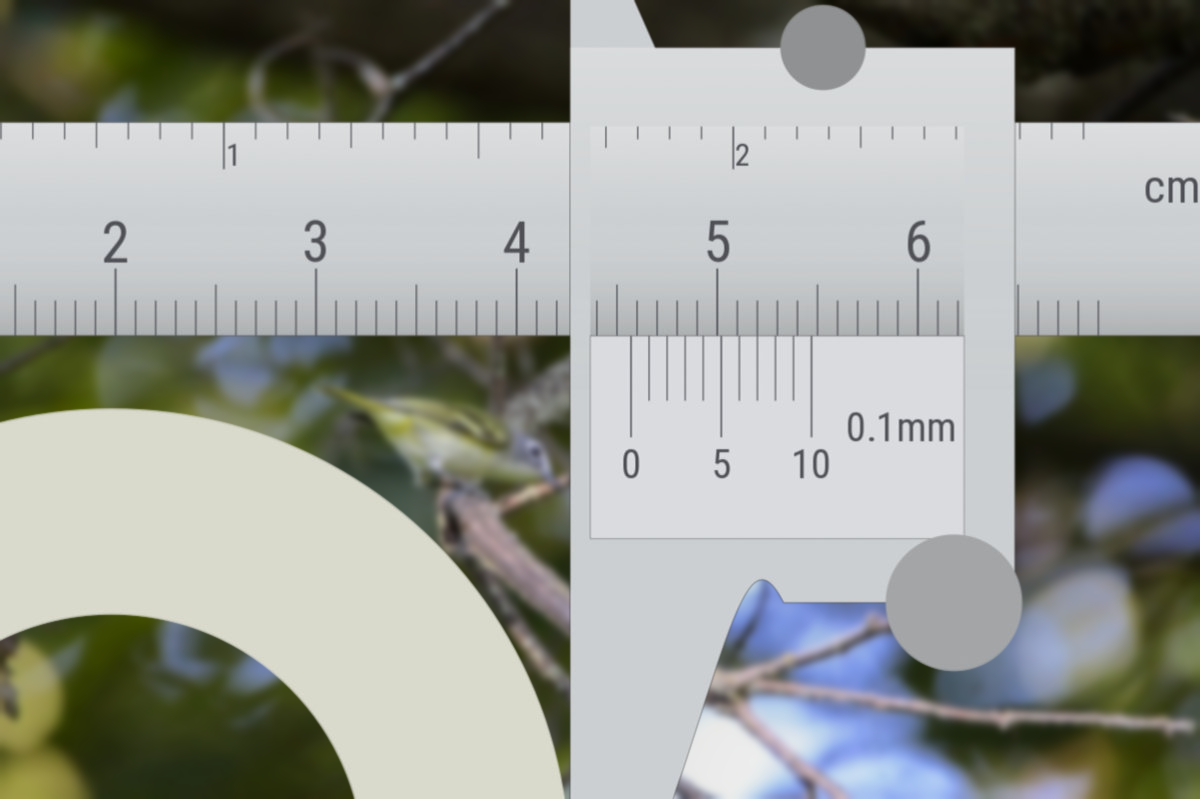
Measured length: 45.7,mm
